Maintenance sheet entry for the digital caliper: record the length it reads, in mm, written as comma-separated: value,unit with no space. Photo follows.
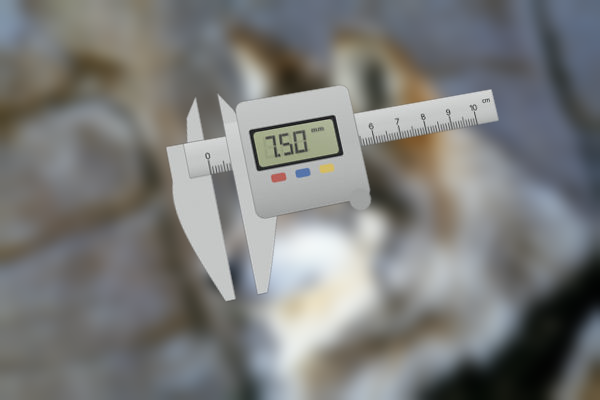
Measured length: 7.50,mm
